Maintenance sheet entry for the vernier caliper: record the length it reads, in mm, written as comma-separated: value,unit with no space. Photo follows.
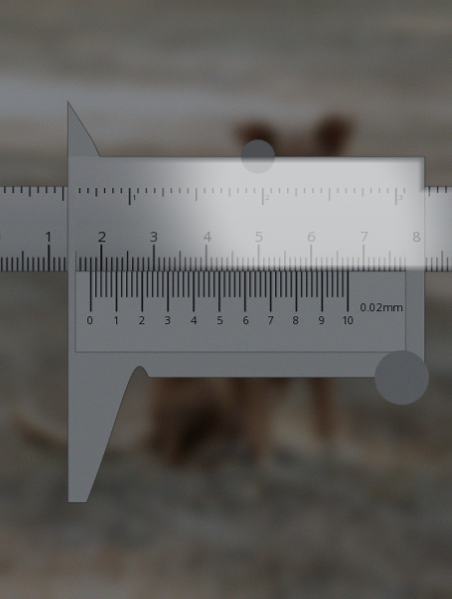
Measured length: 18.0,mm
